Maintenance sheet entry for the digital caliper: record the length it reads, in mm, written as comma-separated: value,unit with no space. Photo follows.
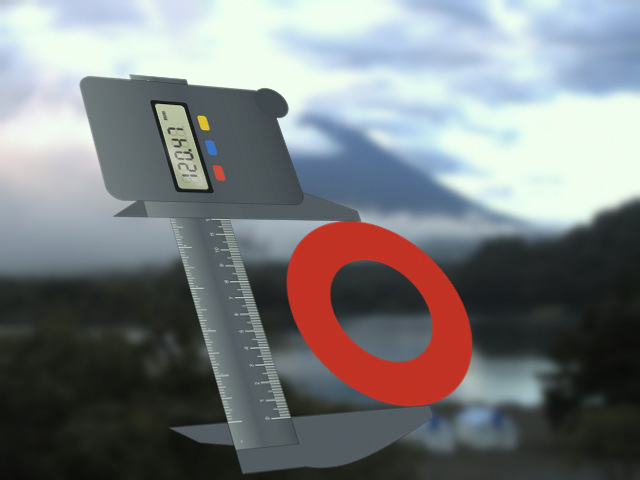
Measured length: 120.47,mm
